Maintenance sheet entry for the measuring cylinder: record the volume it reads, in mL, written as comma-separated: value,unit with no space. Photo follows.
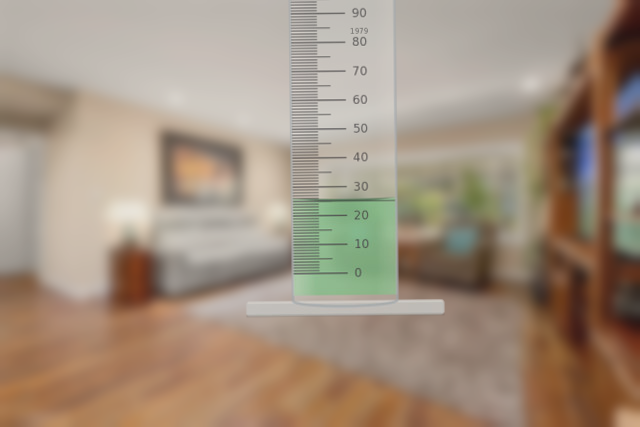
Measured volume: 25,mL
